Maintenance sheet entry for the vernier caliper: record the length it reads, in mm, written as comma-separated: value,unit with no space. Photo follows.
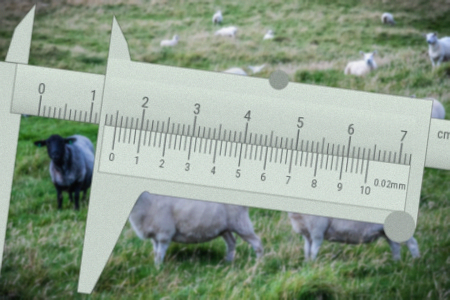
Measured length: 15.0,mm
